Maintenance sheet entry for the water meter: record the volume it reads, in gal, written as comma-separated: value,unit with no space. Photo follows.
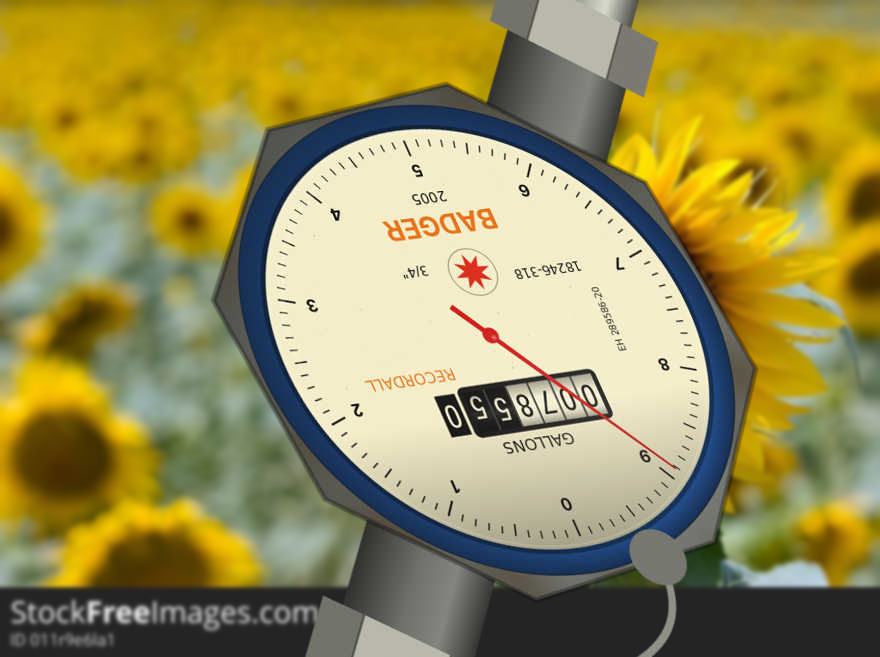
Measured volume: 78548.9,gal
